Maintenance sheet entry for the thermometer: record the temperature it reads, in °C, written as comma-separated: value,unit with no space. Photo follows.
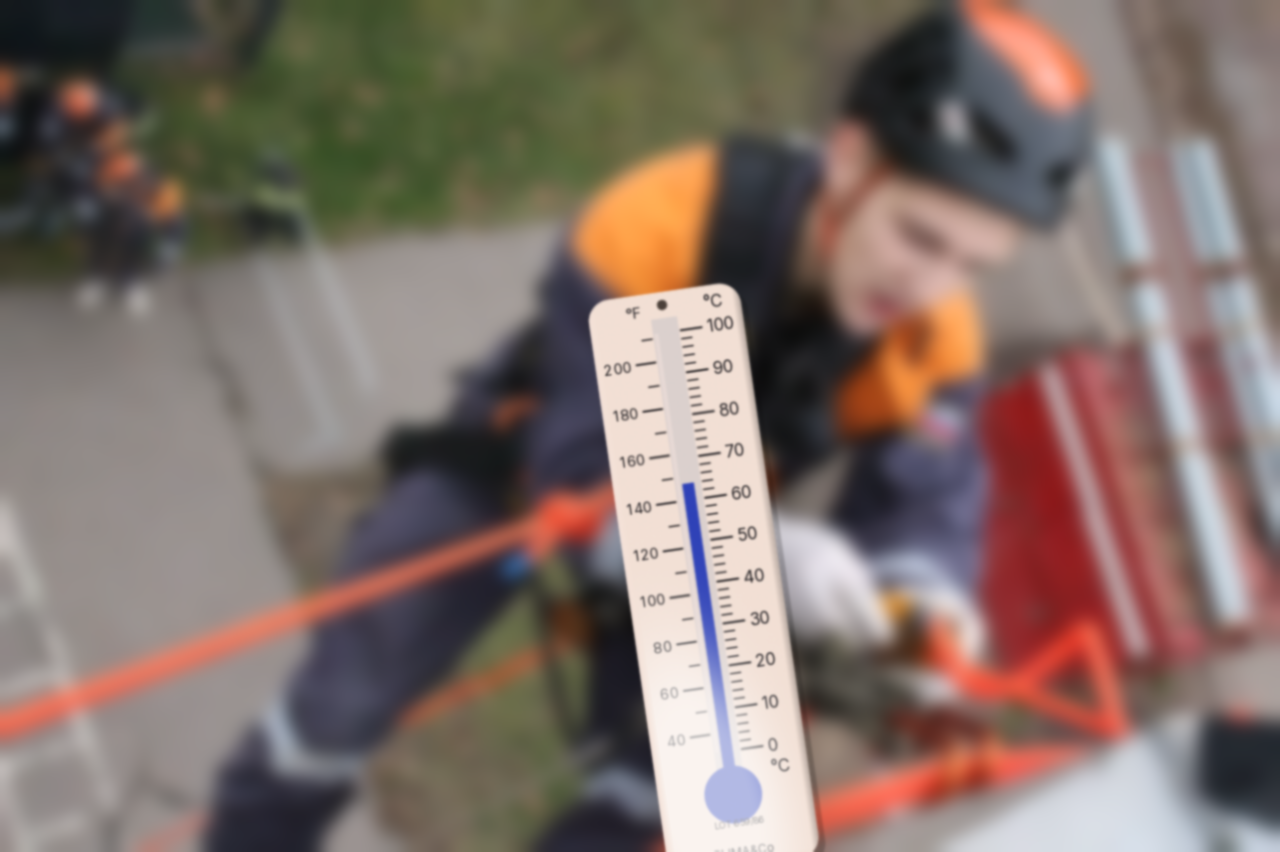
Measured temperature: 64,°C
